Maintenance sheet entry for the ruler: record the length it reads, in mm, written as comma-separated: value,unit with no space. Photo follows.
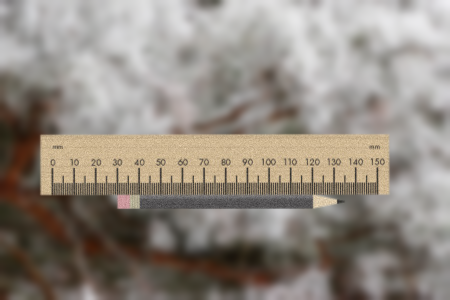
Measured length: 105,mm
